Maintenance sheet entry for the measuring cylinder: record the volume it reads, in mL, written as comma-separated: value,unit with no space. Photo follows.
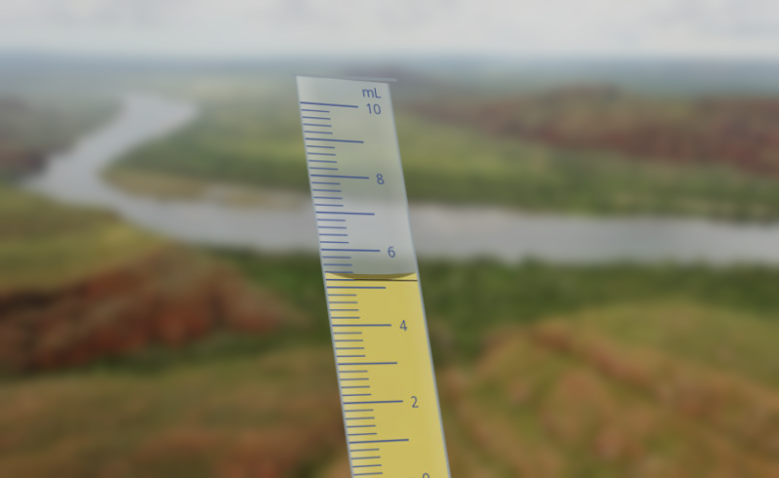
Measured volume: 5.2,mL
